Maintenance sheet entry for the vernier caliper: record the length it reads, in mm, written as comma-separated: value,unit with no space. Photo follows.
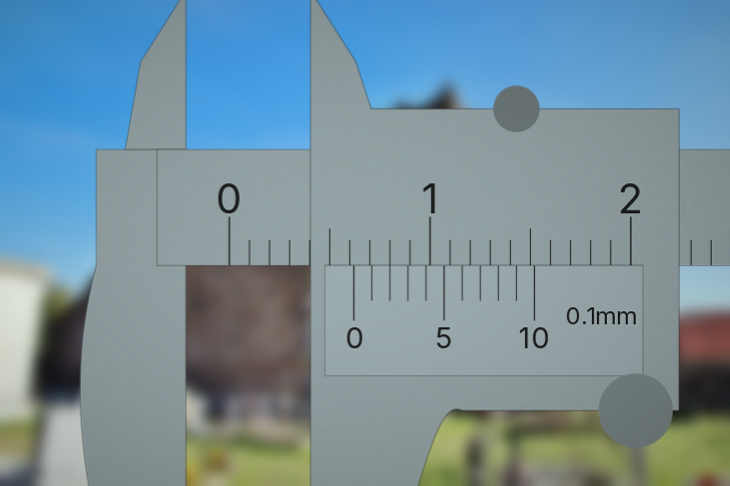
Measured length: 6.2,mm
